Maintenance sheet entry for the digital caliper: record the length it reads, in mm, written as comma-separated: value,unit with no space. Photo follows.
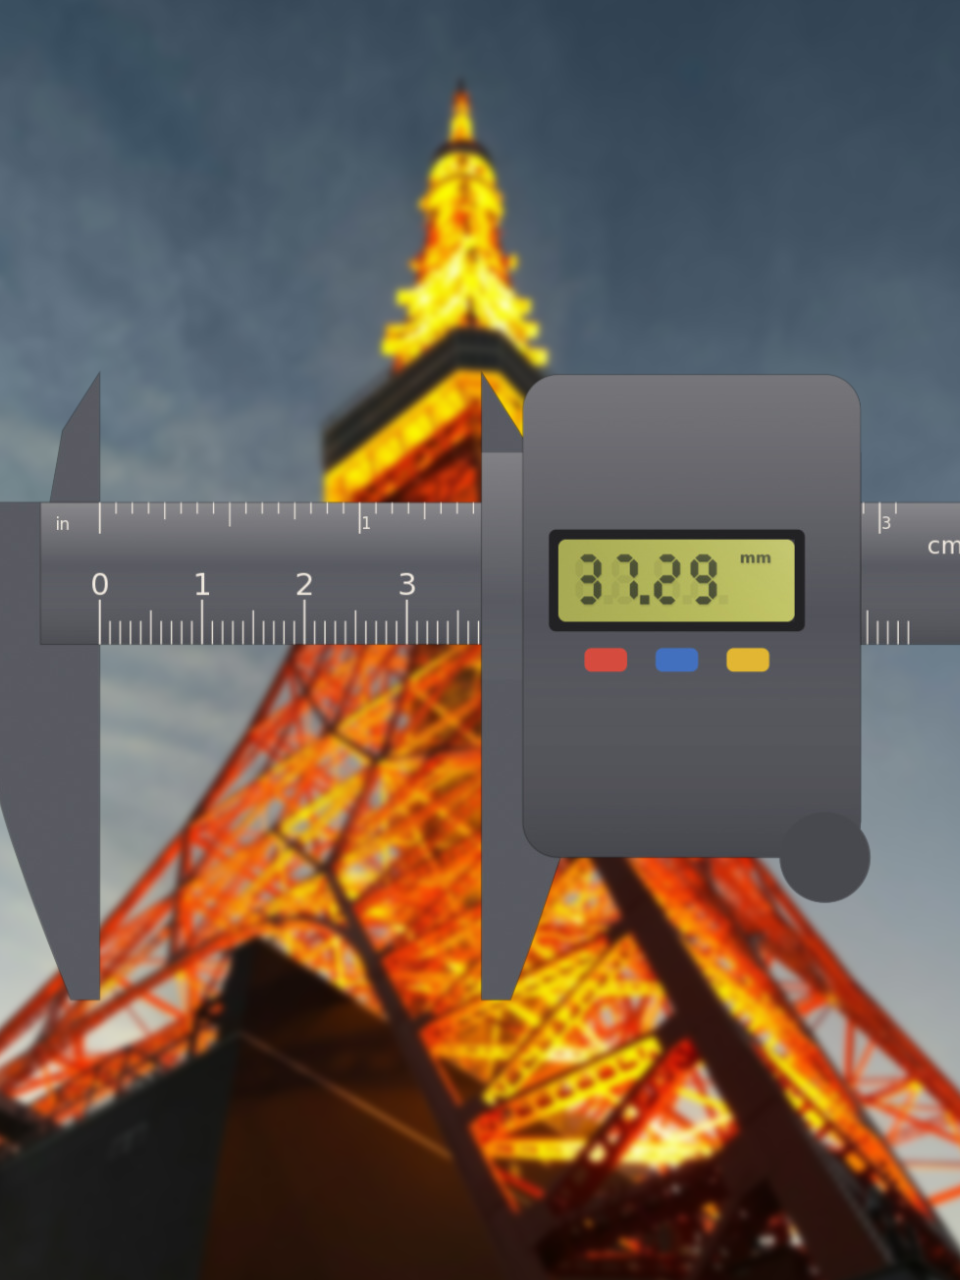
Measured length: 37.29,mm
